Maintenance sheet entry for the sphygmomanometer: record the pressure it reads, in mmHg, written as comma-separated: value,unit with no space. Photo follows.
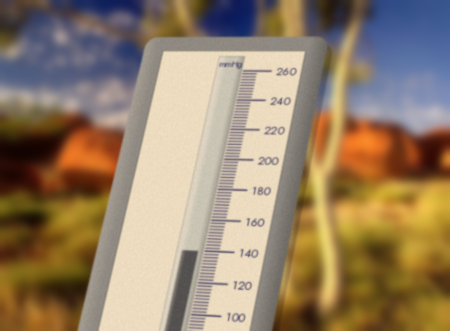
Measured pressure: 140,mmHg
